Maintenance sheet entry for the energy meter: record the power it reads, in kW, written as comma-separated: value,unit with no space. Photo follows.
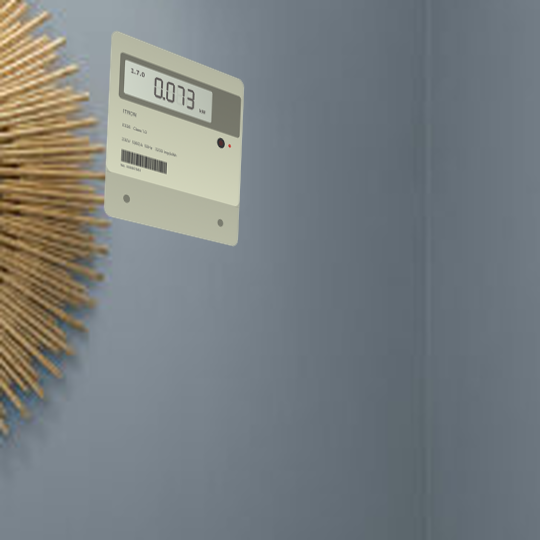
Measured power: 0.073,kW
